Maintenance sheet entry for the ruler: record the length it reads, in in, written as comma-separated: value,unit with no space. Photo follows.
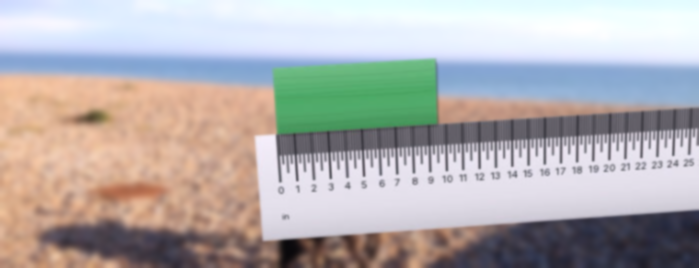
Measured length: 9.5,in
